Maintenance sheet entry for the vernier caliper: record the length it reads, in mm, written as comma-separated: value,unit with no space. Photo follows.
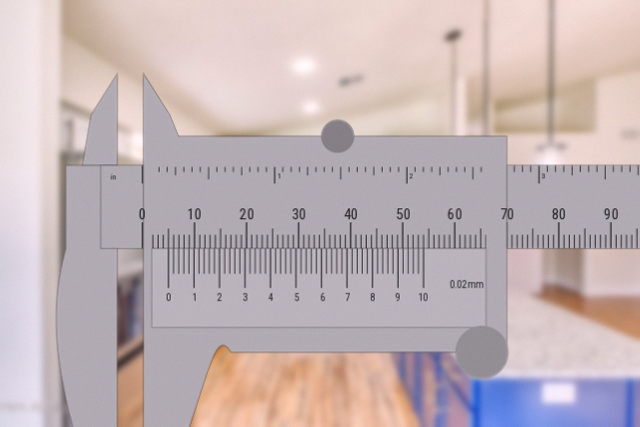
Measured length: 5.0,mm
